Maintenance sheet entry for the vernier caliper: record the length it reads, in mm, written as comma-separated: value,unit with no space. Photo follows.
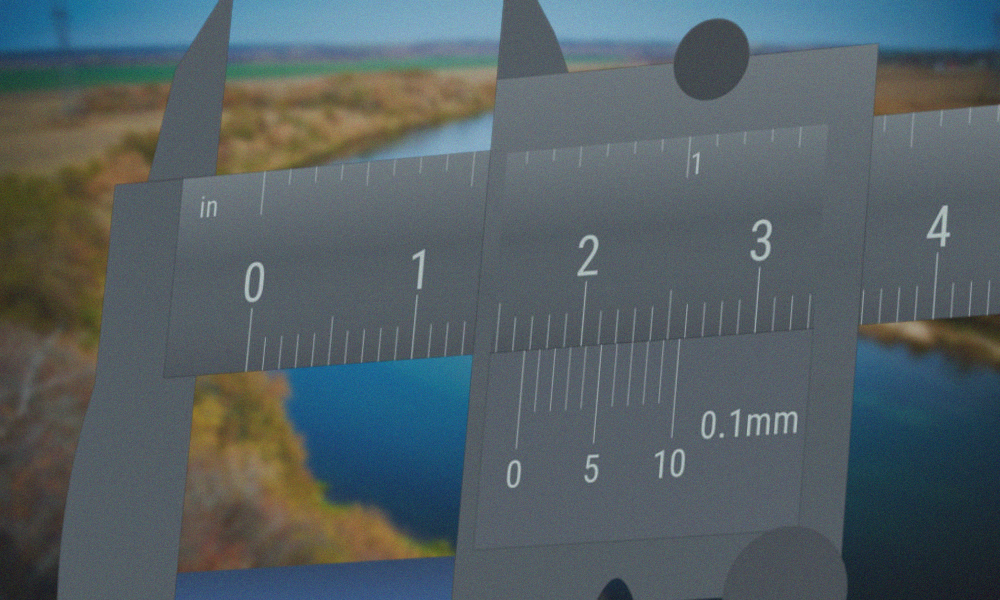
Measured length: 16.7,mm
